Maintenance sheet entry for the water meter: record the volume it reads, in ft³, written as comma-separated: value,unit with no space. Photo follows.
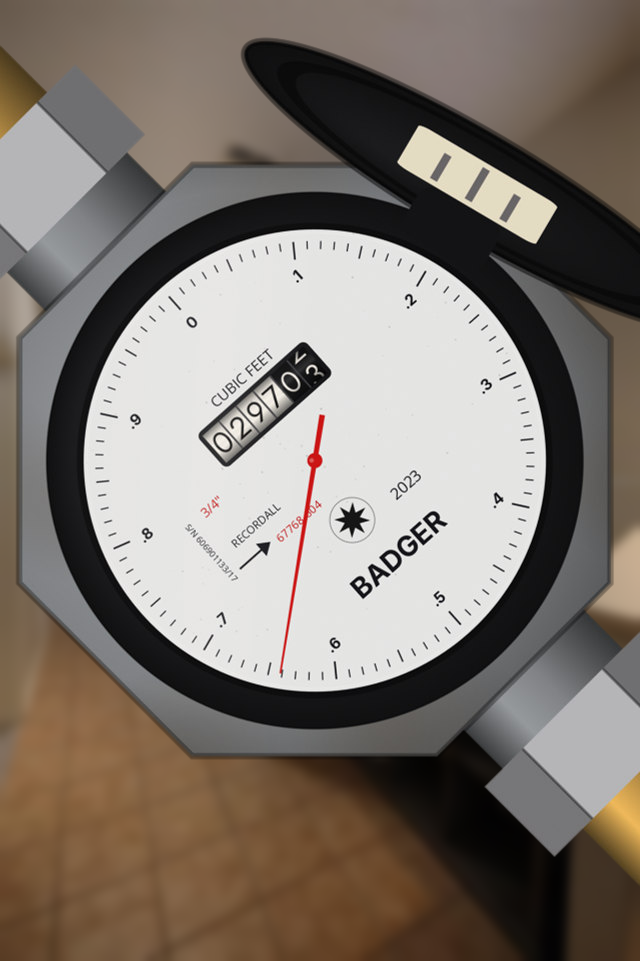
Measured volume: 29702.64,ft³
